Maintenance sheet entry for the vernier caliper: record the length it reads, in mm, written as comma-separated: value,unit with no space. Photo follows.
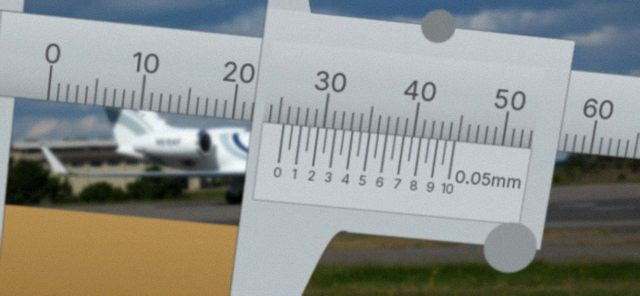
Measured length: 25.6,mm
